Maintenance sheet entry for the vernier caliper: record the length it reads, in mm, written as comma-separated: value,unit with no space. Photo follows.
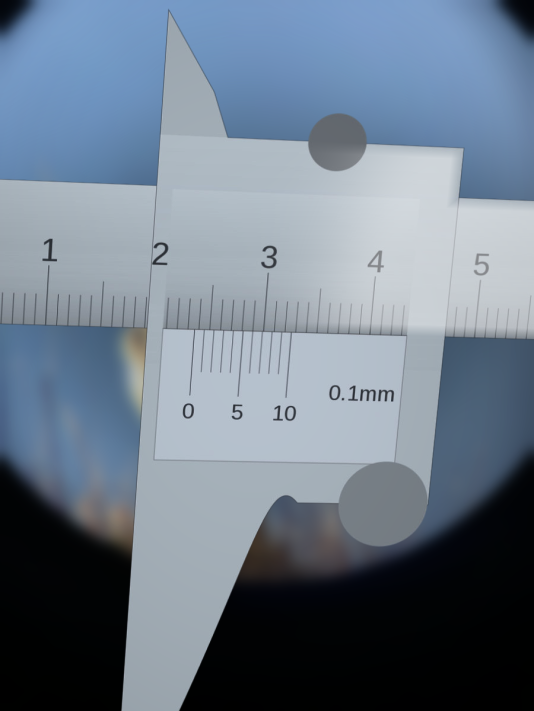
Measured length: 23.6,mm
